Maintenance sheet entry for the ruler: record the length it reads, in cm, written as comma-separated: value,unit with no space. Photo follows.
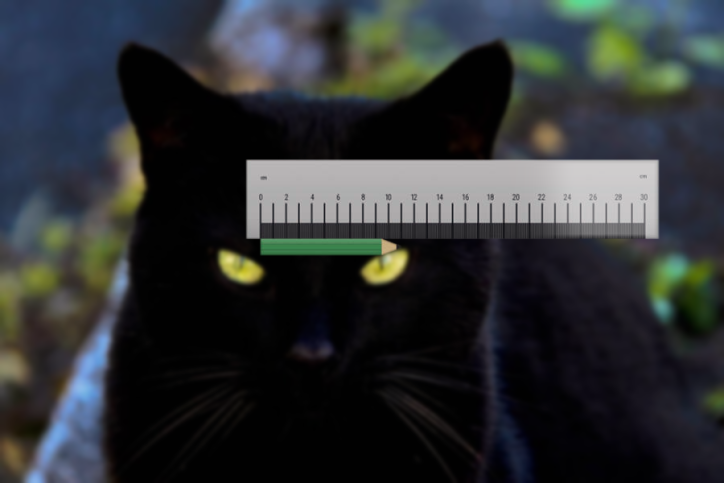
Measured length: 11,cm
